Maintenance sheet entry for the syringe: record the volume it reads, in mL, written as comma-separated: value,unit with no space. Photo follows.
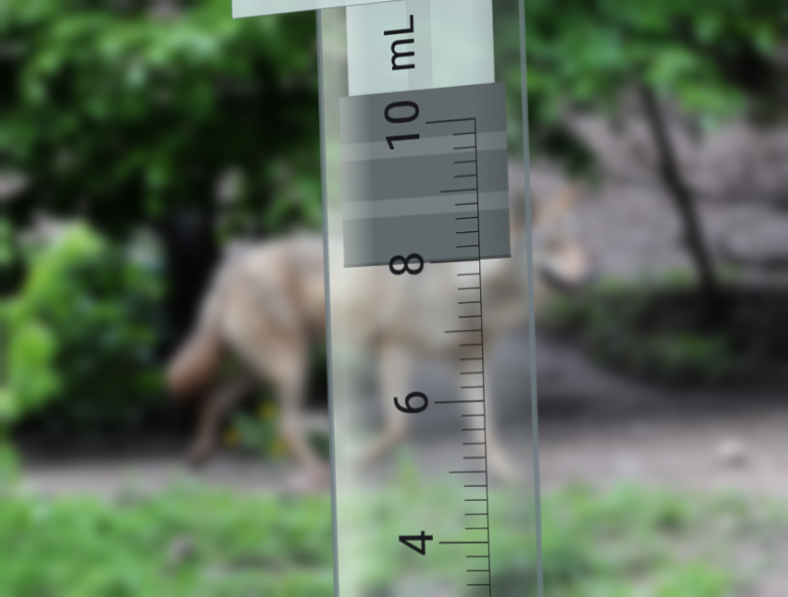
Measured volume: 8,mL
